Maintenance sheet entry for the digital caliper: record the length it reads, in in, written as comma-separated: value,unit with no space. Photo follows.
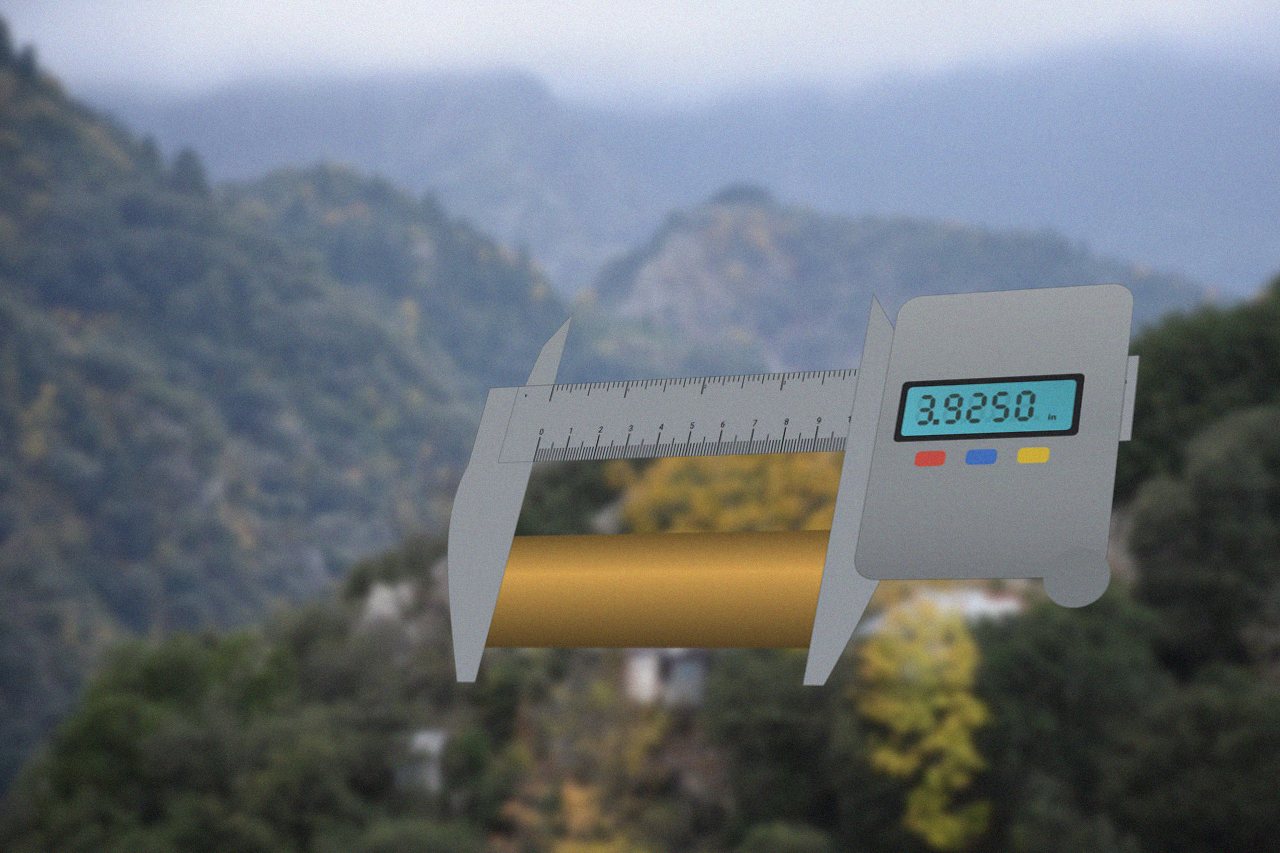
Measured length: 3.9250,in
